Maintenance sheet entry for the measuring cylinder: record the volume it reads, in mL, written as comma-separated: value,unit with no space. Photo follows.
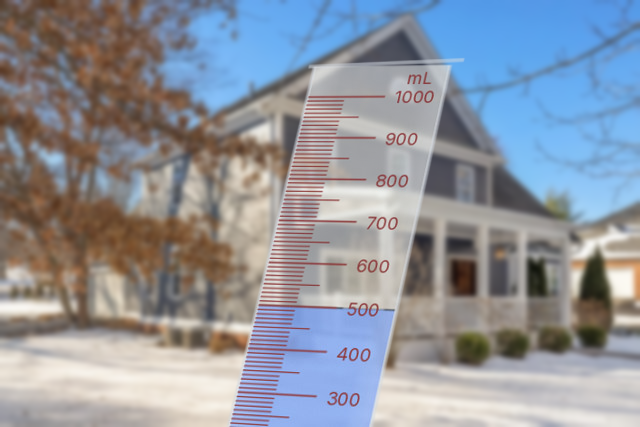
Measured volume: 500,mL
